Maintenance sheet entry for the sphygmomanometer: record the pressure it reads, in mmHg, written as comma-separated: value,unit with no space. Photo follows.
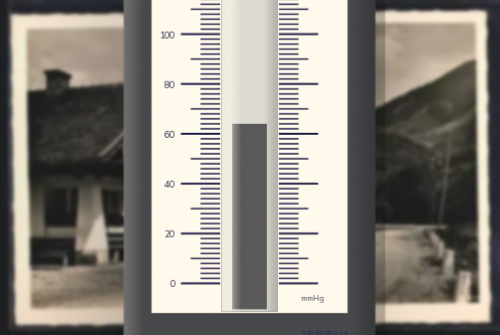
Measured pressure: 64,mmHg
